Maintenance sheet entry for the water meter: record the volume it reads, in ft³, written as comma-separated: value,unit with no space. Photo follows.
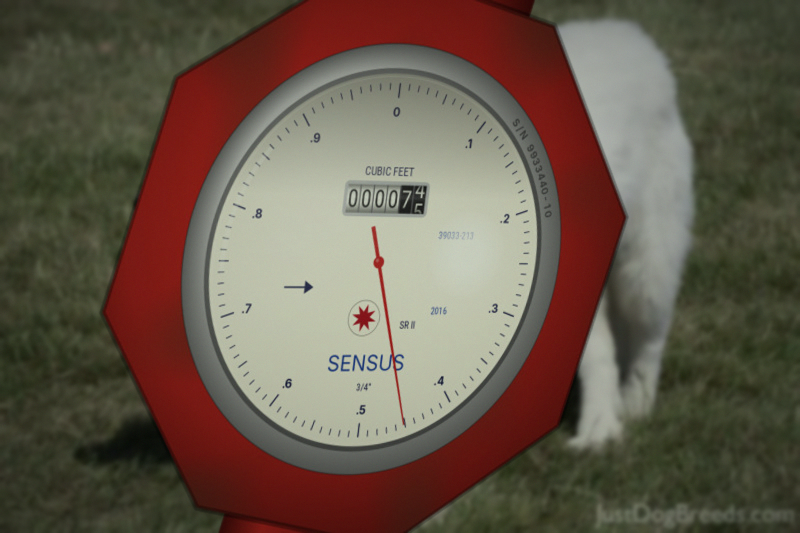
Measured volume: 74.45,ft³
